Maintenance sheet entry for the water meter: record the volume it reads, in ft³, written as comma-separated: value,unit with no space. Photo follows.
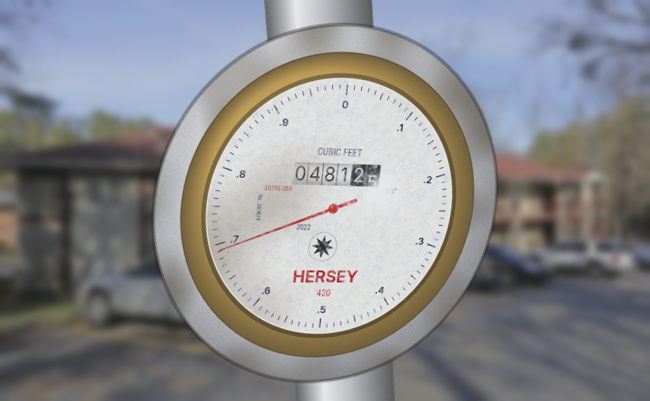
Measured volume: 48124.69,ft³
